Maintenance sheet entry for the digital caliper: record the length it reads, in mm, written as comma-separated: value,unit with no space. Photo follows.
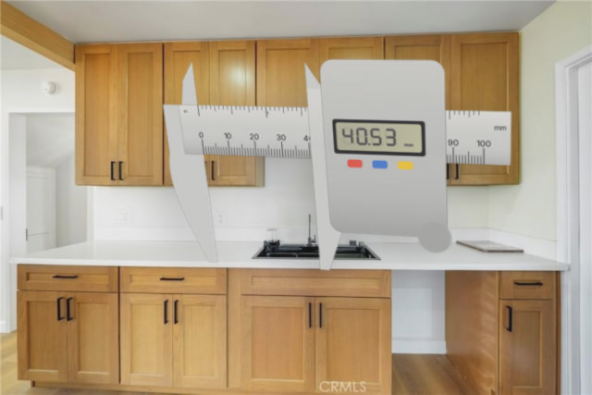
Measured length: 40.53,mm
